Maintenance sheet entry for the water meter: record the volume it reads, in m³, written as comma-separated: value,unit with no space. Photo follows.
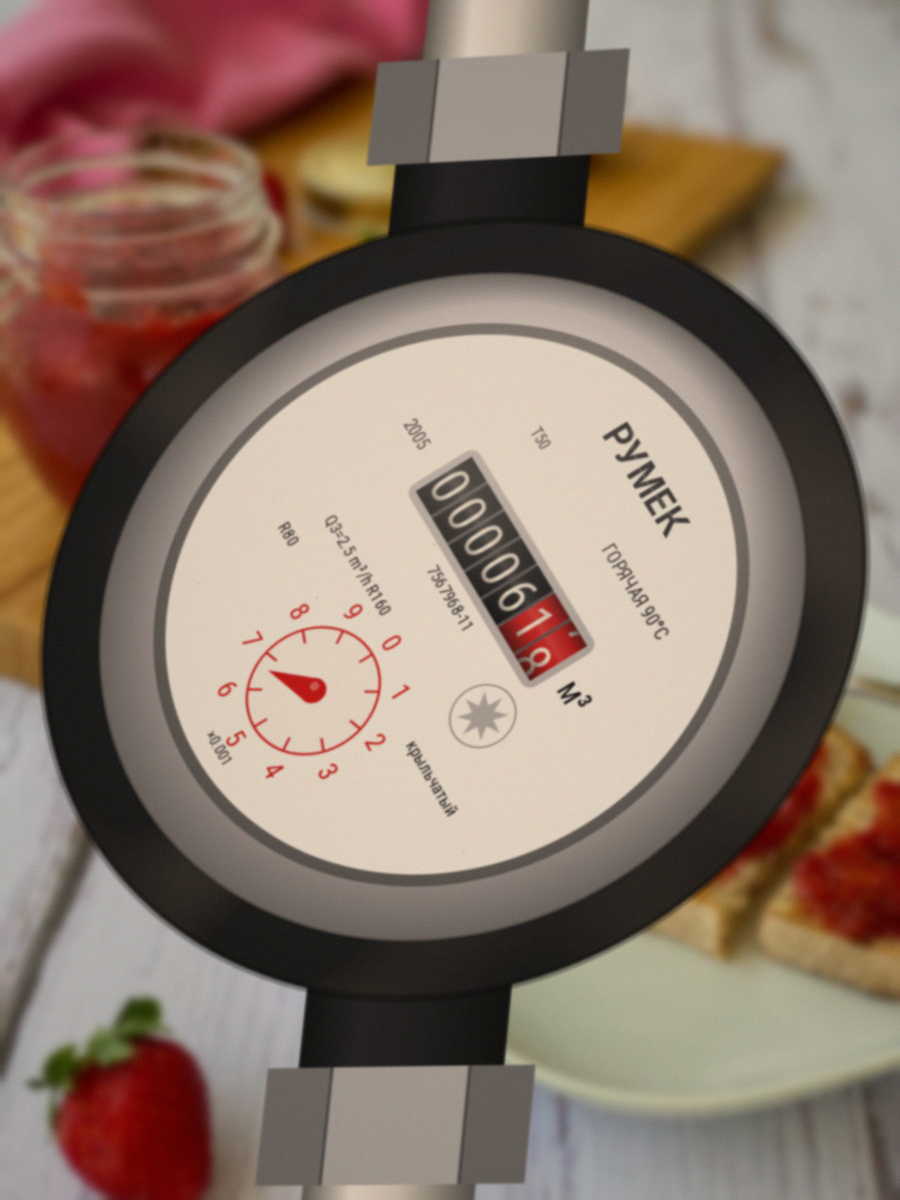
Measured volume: 6.176,m³
